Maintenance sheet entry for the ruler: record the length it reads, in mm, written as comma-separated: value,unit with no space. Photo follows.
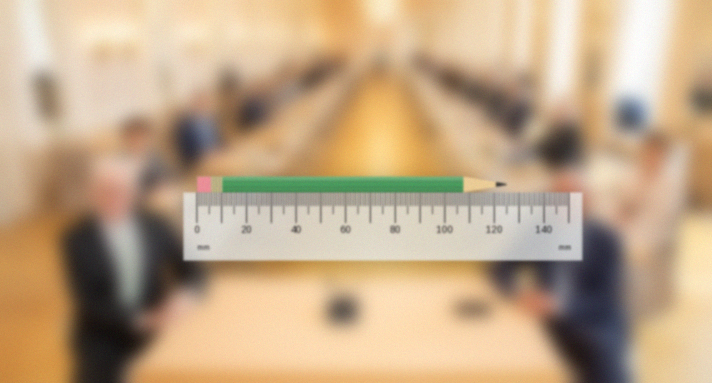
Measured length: 125,mm
